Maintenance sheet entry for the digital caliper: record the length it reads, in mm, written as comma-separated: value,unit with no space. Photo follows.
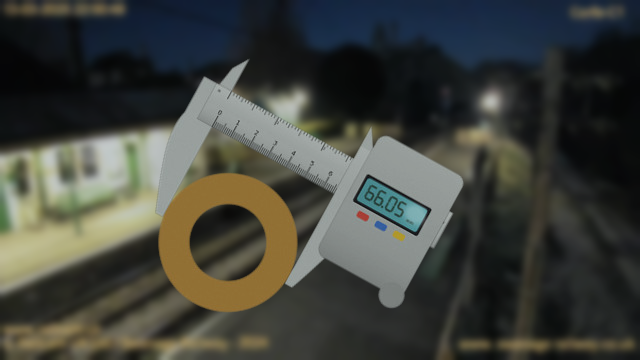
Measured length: 66.05,mm
